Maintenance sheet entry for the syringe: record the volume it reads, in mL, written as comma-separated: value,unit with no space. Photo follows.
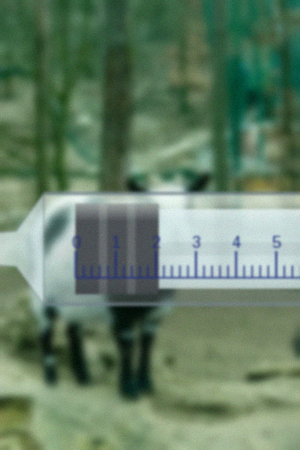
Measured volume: 0,mL
